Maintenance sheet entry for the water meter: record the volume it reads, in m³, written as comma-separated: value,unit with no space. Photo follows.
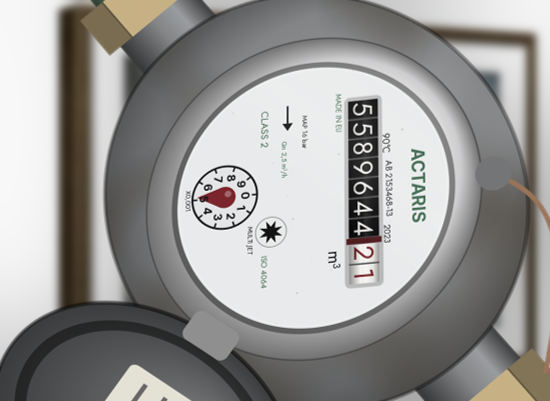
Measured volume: 5589644.215,m³
